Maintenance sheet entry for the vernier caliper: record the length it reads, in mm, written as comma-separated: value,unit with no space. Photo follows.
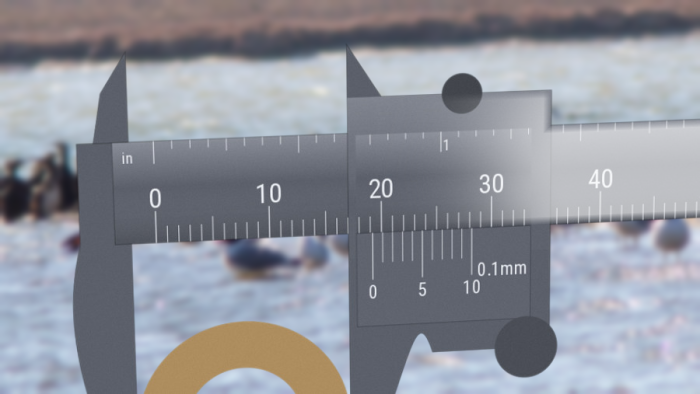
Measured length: 19.2,mm
